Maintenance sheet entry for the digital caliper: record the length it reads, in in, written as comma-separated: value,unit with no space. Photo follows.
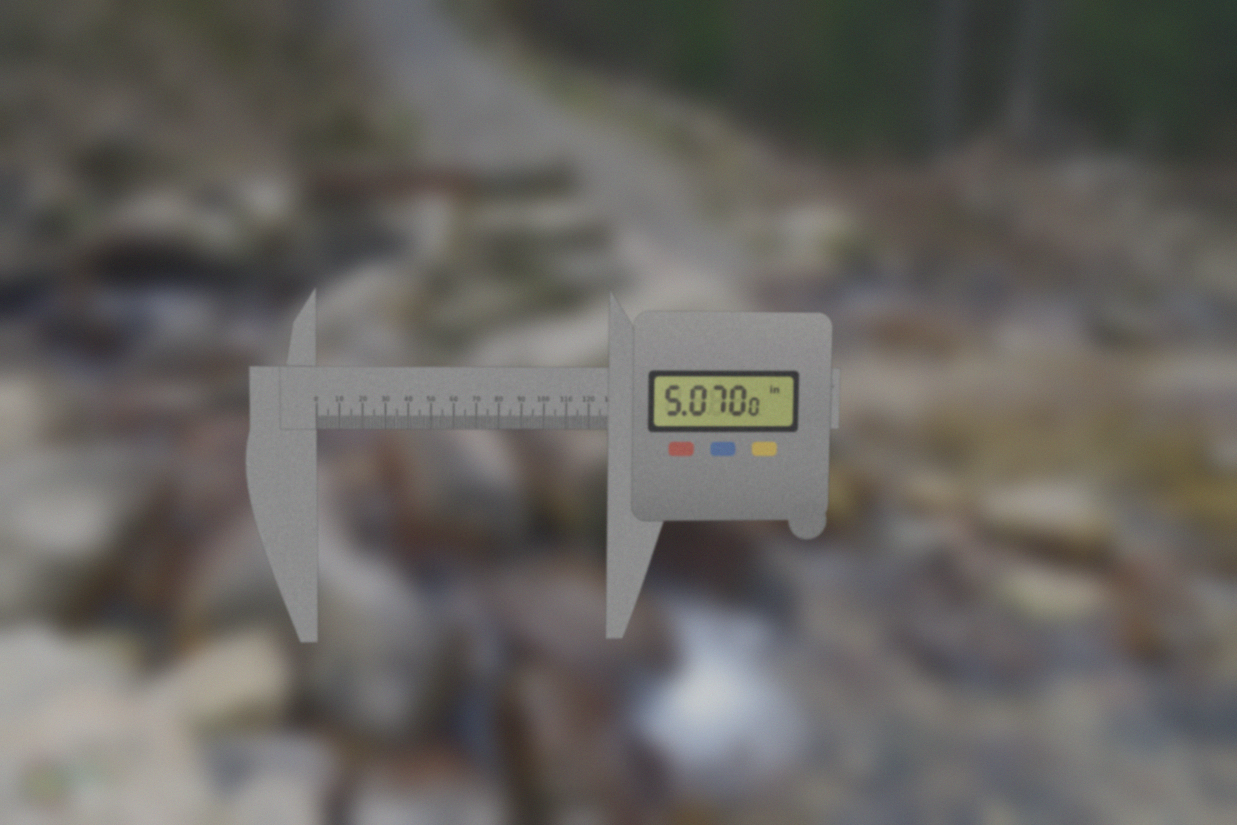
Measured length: 5.0700,in
